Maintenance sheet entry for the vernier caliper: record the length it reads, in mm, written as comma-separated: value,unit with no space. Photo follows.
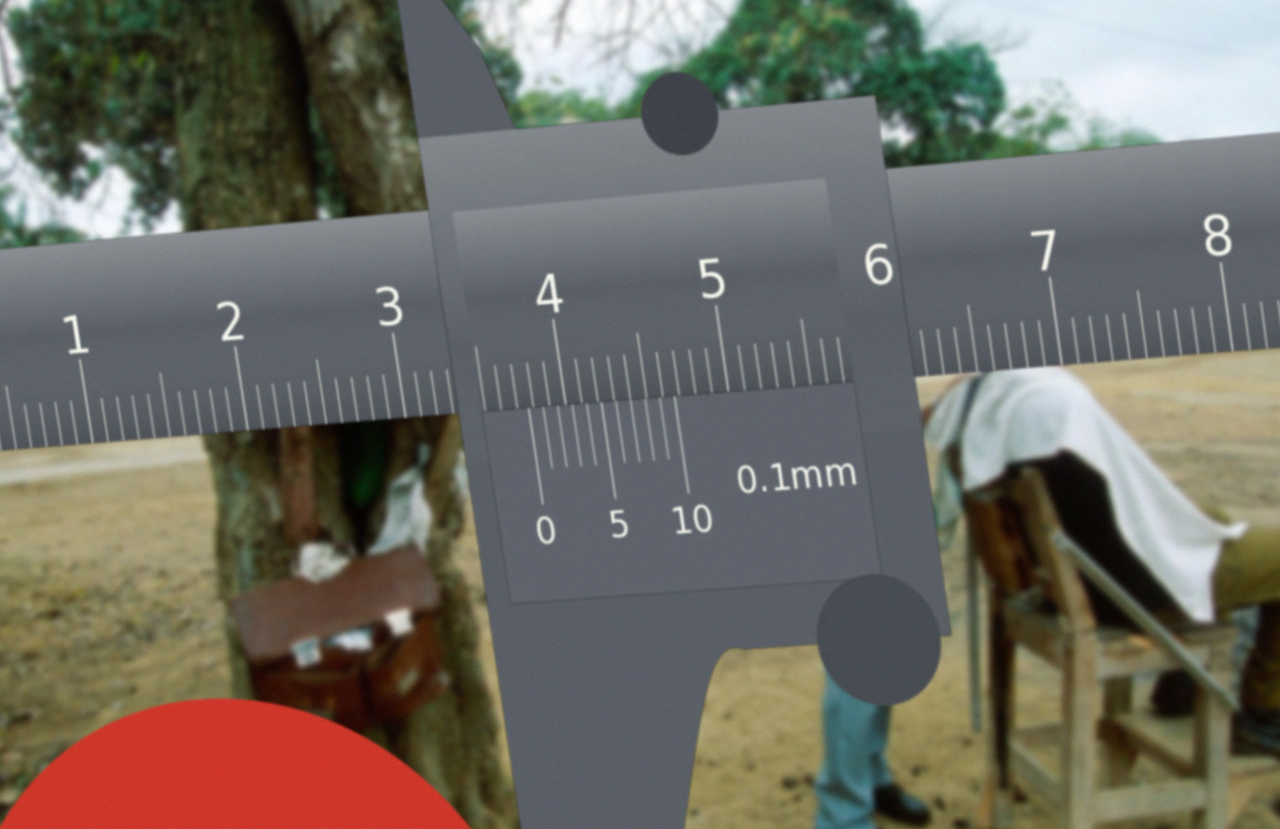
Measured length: 37.7,mm
